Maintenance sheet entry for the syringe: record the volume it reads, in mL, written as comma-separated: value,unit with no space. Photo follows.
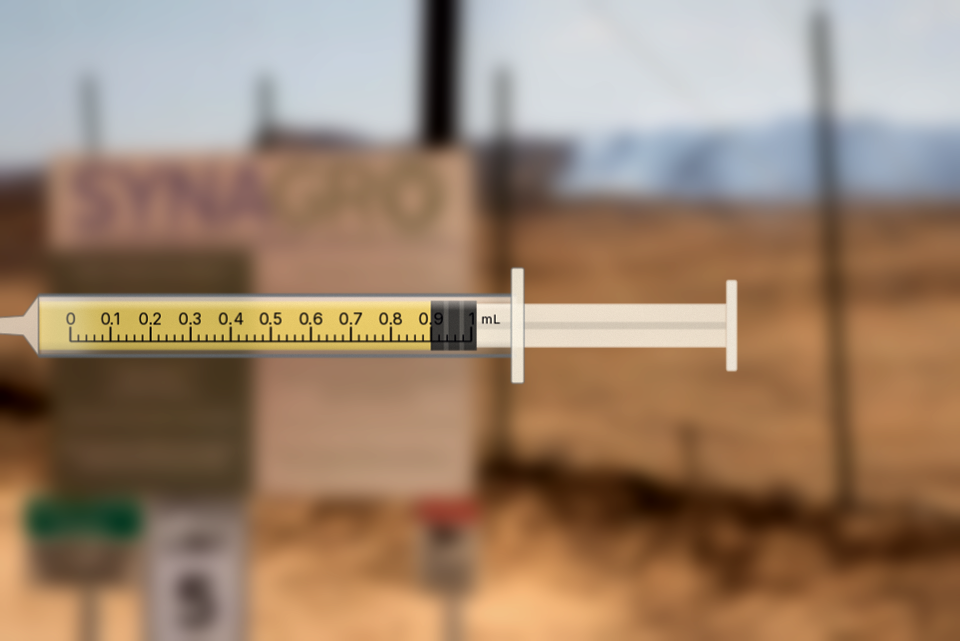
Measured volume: 0.9,mL
